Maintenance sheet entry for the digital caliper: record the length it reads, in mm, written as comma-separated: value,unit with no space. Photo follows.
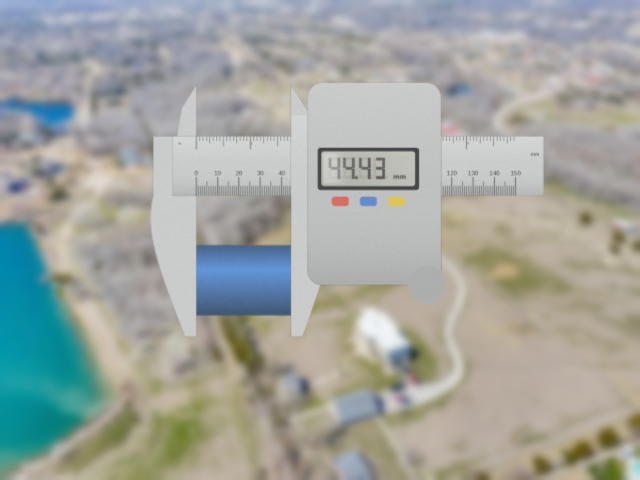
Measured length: 44.43,mm
